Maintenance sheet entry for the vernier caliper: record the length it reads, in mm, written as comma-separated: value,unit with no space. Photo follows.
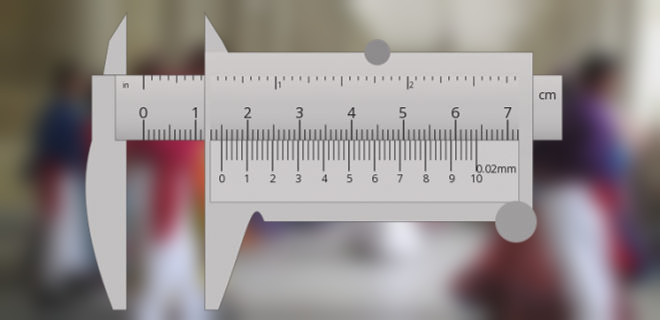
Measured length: 15.0,mm
